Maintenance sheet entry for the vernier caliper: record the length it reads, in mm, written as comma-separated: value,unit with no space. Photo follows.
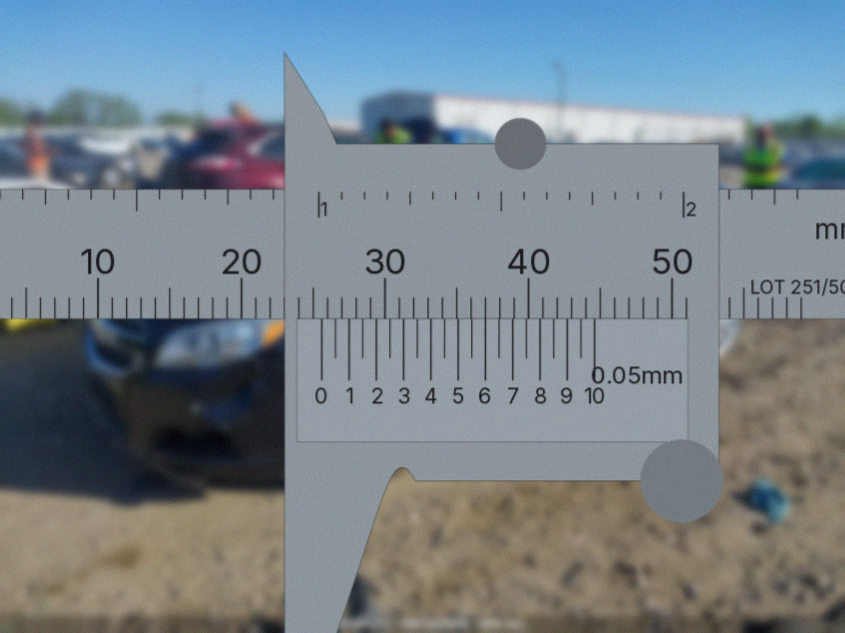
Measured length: 25.6,mm
